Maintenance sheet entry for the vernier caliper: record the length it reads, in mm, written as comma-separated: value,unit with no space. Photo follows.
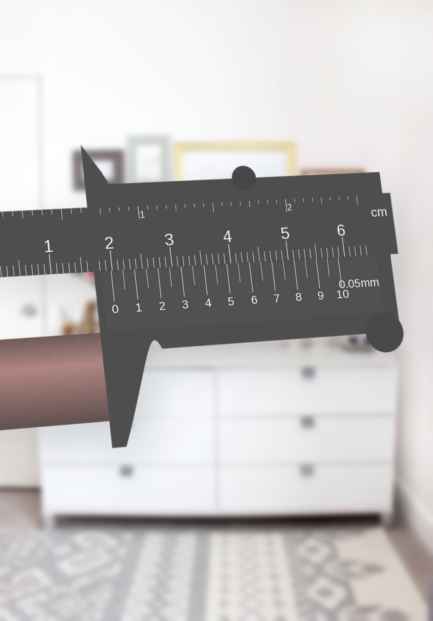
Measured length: 19.8,mm
